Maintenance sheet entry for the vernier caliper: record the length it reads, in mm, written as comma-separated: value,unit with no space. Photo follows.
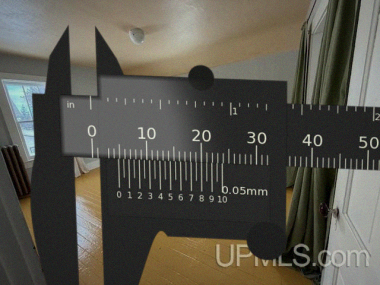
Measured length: 4.8,mm
